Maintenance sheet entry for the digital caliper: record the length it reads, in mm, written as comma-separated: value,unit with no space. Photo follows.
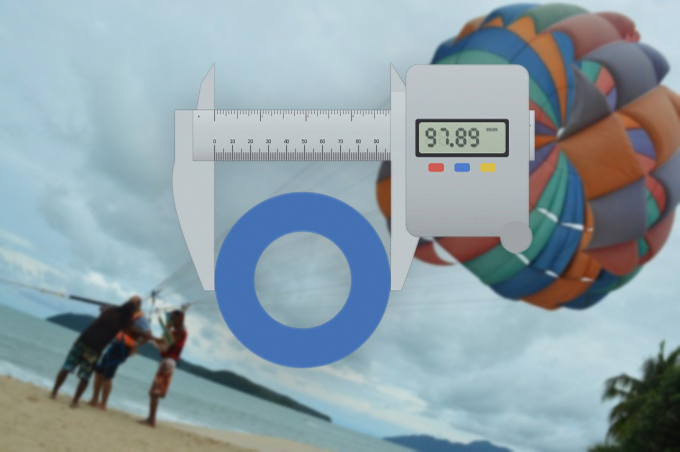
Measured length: 97.89,mm
